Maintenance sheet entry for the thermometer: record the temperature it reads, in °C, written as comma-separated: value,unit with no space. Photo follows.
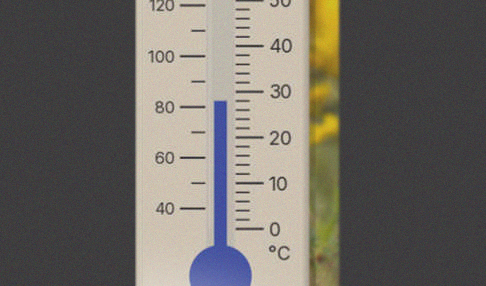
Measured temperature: 28,°C
